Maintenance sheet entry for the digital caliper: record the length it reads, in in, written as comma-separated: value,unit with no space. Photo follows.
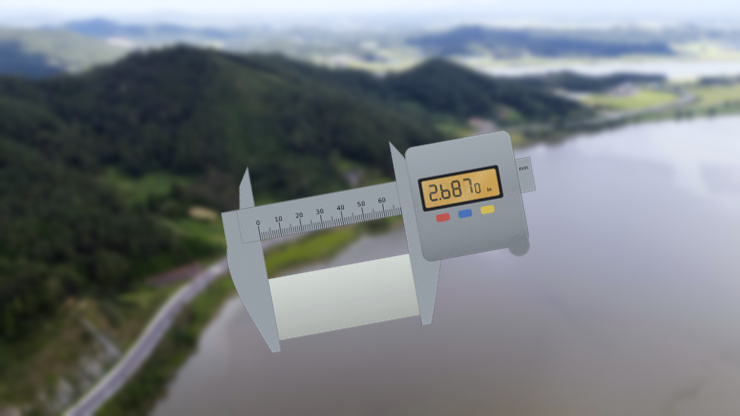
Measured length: 2.6870,in
